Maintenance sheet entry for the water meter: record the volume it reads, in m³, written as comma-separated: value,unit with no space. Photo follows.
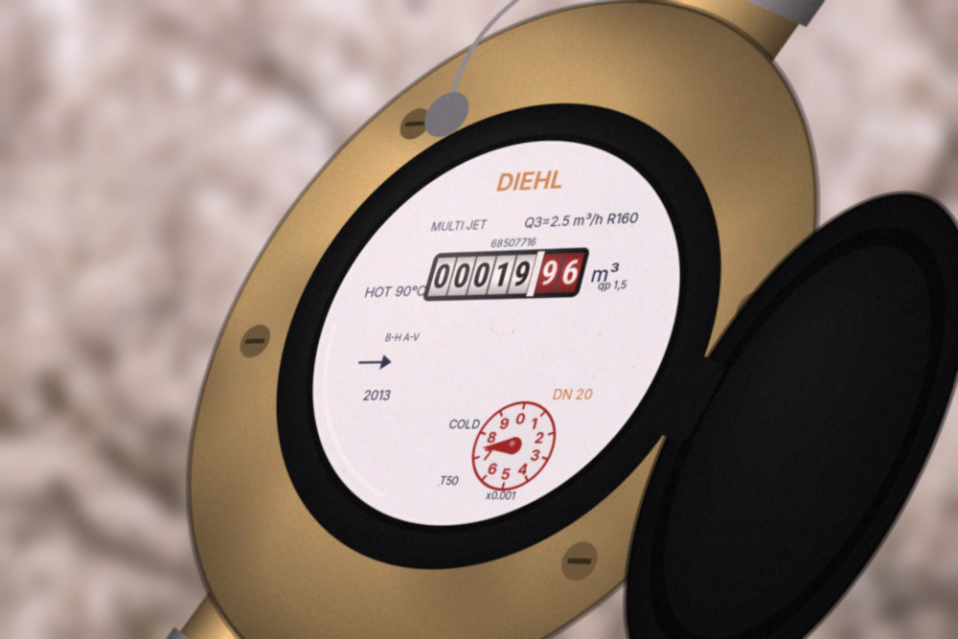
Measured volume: 19.967,m³
